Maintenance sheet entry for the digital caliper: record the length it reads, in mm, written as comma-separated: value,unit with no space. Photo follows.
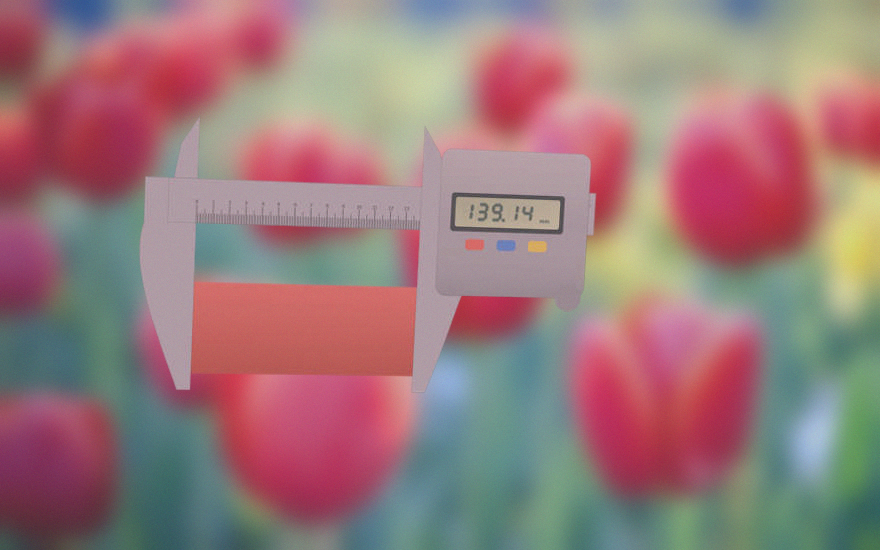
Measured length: 139.14,mm
